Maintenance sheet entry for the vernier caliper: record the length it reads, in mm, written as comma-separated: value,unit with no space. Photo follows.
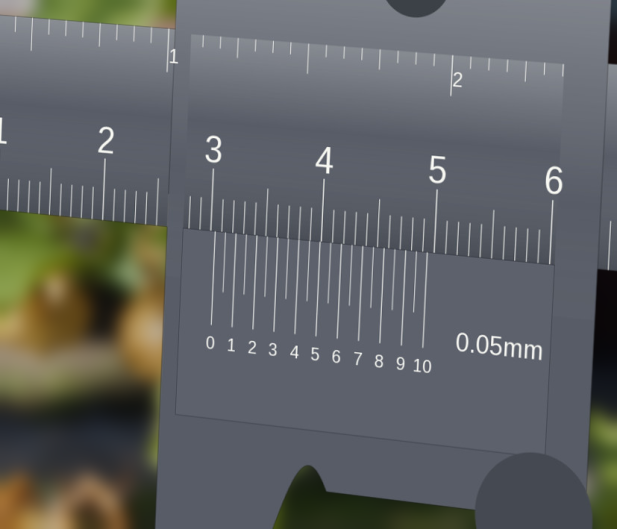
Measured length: 30.4,mm
